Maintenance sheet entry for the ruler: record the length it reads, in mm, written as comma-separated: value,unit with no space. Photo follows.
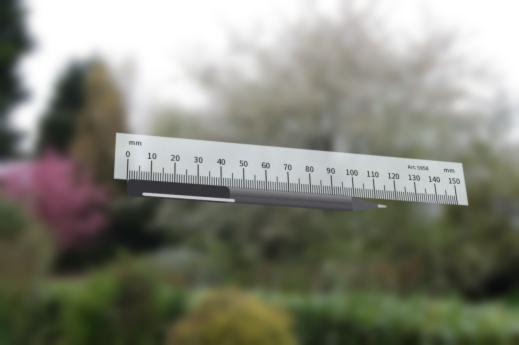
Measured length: 115,mm
